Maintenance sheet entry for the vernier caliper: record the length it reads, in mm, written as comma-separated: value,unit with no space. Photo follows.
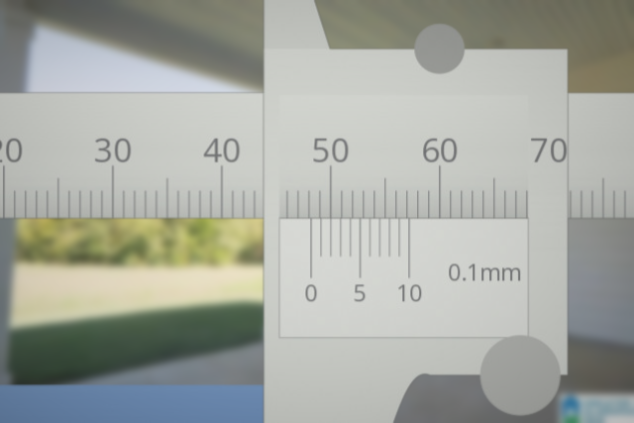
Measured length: 48.2,mm
